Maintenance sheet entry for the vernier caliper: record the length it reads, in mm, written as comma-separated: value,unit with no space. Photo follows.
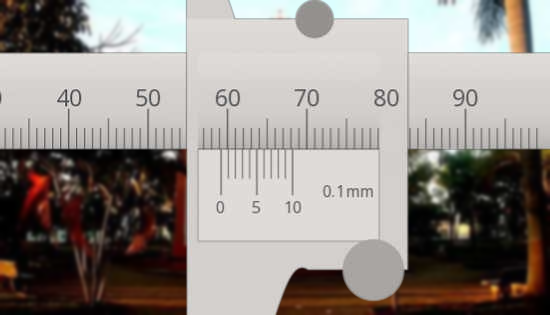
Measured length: 59.2,mm
